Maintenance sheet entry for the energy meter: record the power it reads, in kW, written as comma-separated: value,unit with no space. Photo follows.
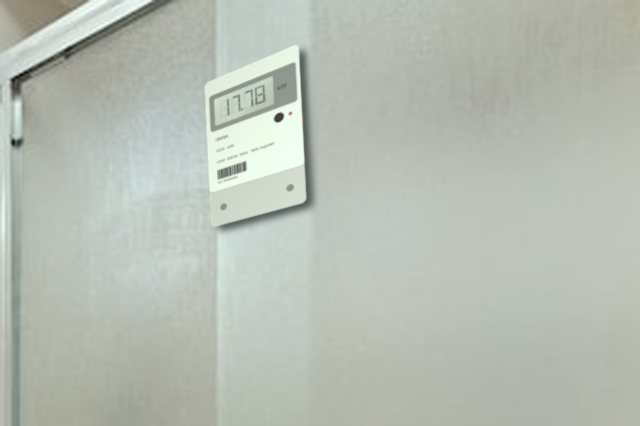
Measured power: 17.78,kW
